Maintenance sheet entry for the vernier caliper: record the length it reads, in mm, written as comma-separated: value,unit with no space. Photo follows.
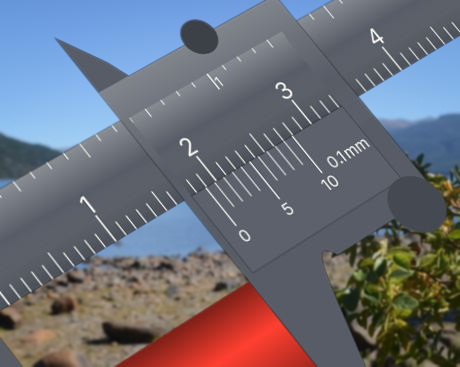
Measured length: 18.9,mm
